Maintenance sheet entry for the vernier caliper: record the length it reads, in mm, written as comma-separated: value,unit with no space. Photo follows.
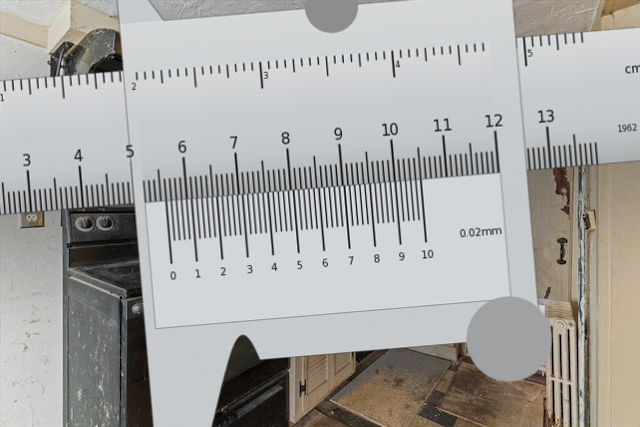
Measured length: 56.0,mm
